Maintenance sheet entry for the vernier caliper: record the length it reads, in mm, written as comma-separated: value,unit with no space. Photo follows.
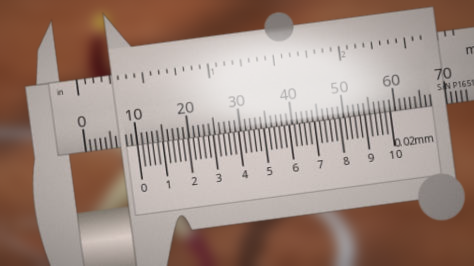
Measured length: 10.0,mm
